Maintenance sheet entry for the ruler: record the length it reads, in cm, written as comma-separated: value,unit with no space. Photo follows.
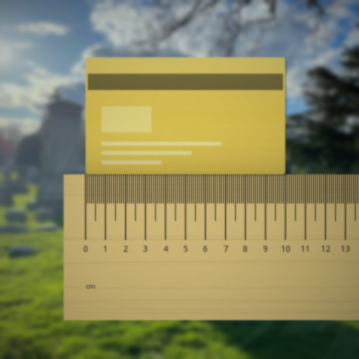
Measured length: 10,cm
